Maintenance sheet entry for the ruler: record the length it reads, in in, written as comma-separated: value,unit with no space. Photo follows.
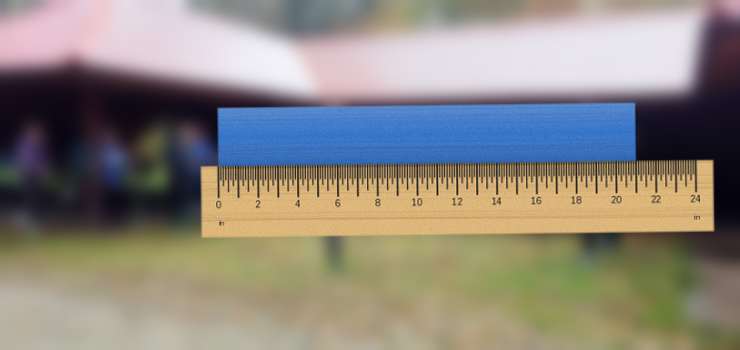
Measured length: 21,in
